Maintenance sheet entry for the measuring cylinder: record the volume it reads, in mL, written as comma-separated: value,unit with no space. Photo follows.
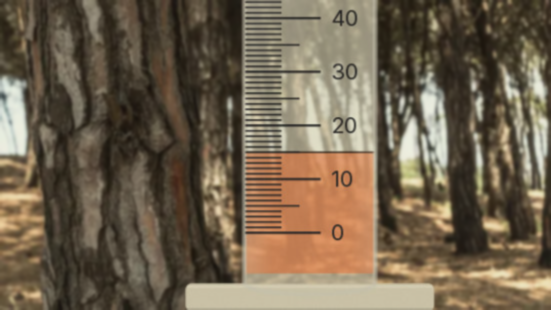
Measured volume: 15,mL
